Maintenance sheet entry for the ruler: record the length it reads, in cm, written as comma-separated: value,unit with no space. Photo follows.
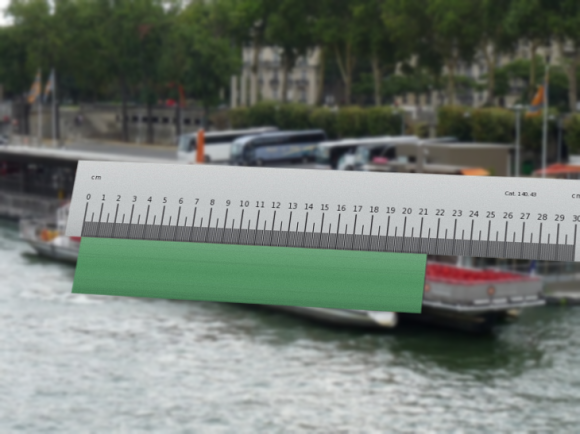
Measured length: 21.5,cm
